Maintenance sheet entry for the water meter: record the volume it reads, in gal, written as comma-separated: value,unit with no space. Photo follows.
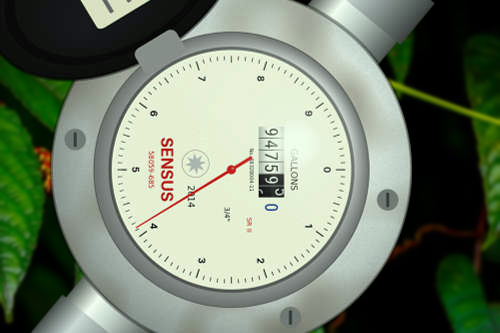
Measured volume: 9475954.1,gal
